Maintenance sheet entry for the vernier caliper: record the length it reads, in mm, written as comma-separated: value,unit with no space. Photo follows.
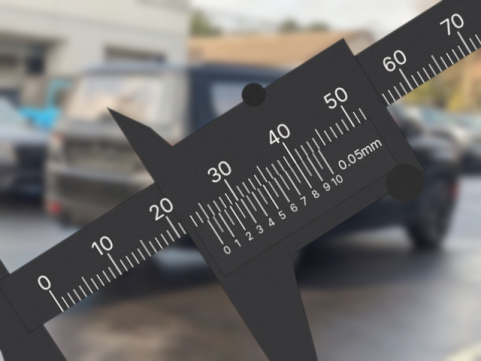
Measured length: 24.8,mm
